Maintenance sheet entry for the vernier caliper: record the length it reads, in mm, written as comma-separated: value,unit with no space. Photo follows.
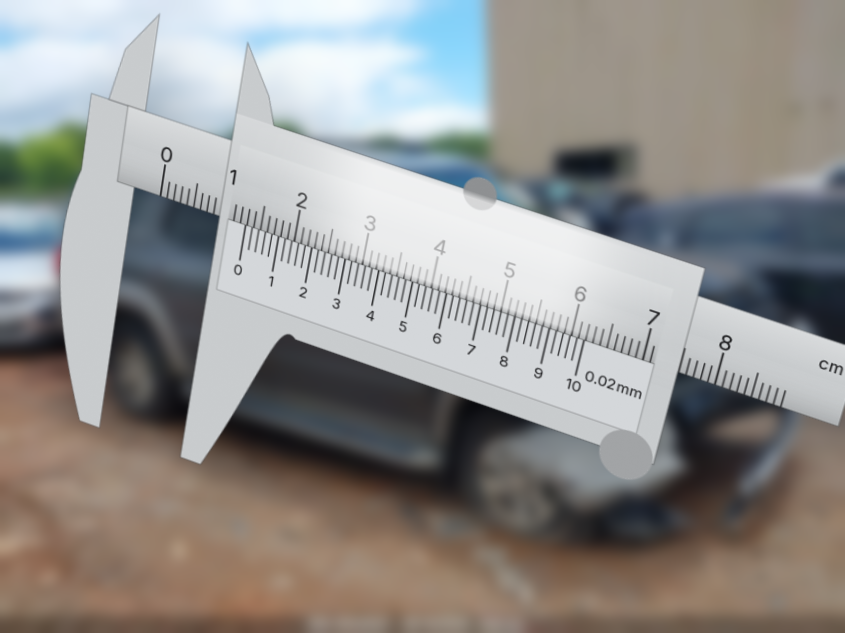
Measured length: 12.8,mm
